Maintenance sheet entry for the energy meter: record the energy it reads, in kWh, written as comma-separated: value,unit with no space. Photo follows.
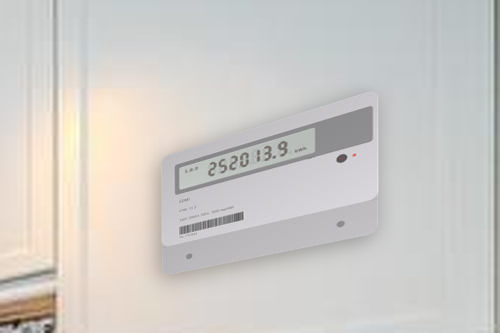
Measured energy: 252013.9,kWh
